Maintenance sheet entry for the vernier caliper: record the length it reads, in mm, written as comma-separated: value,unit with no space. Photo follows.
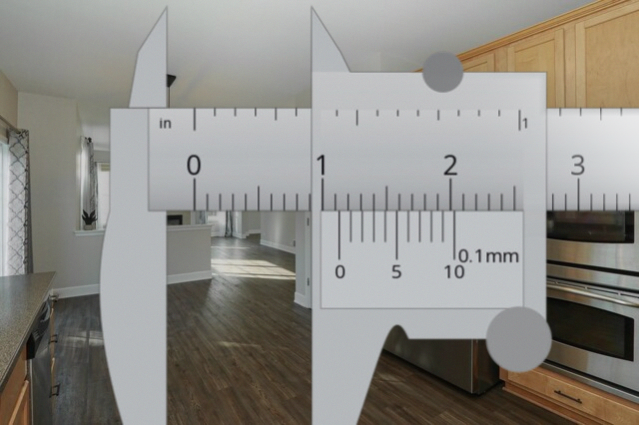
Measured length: 11.3,mm
